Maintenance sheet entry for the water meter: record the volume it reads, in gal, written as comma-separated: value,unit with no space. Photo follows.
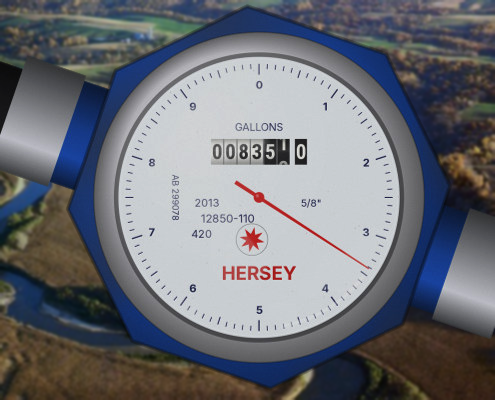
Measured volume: 83513.4,gal
